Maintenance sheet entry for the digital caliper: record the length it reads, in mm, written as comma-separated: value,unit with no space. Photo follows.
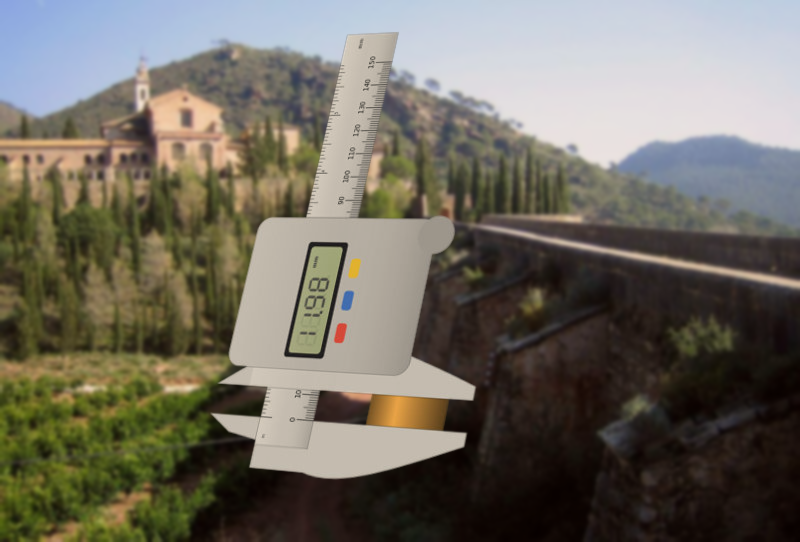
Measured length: 11.98,mm
